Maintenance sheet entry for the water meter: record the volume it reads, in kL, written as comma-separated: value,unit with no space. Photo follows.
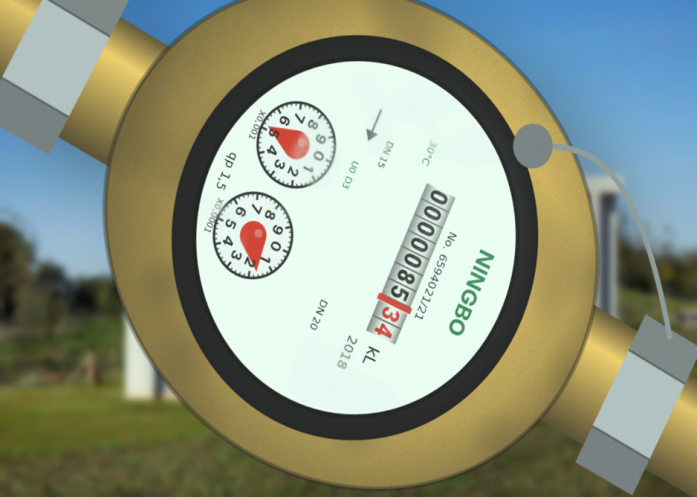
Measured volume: 85.3451,kL
